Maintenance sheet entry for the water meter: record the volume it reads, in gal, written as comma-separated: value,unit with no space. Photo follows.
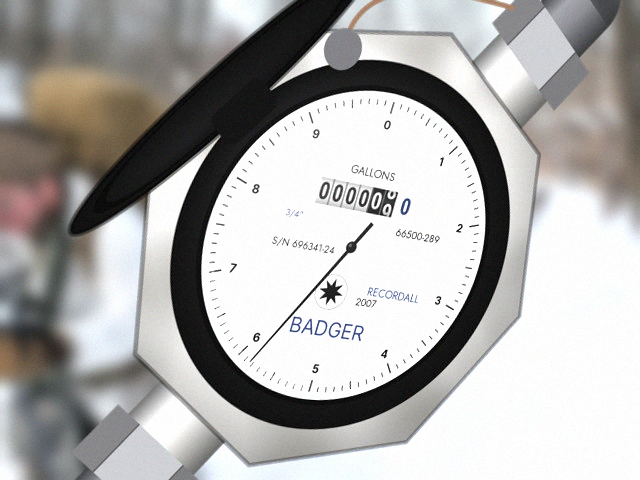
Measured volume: 85.8,gal
